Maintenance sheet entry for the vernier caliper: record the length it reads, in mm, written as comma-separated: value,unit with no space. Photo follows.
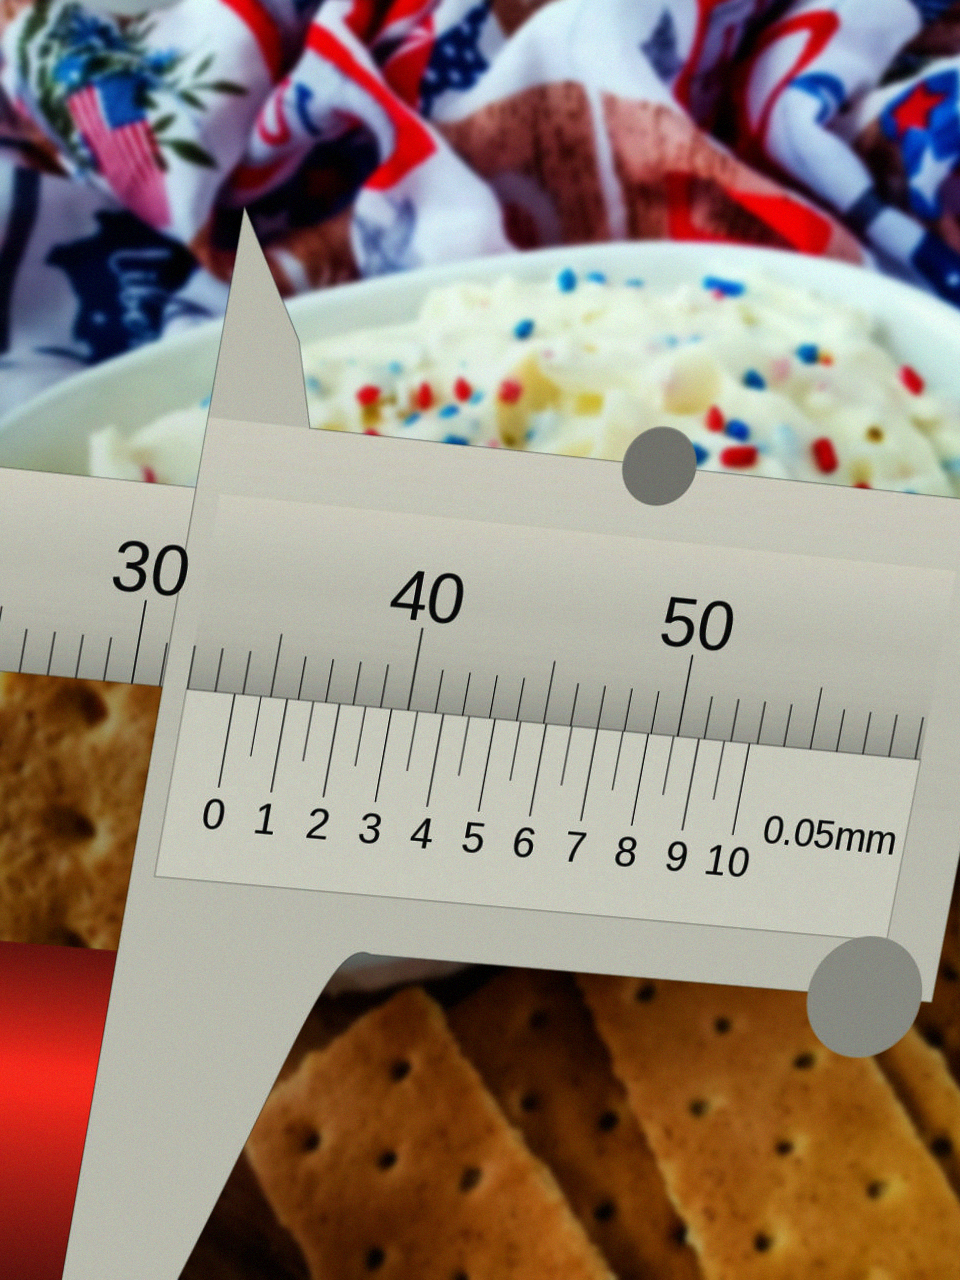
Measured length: 33.70,mm
